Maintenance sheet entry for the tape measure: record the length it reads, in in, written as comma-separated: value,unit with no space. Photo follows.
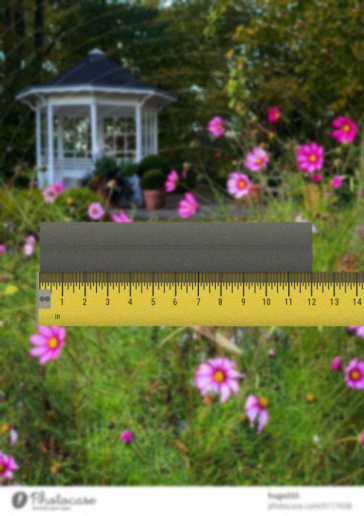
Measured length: 12,in
